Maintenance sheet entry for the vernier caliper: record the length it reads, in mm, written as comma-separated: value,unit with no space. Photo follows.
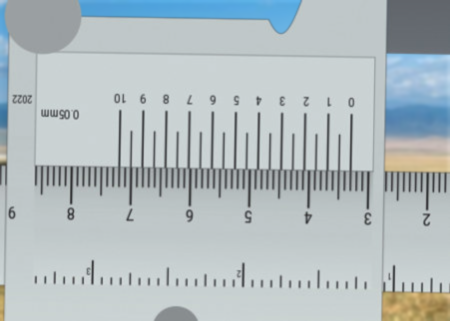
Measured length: 33.0,mm
